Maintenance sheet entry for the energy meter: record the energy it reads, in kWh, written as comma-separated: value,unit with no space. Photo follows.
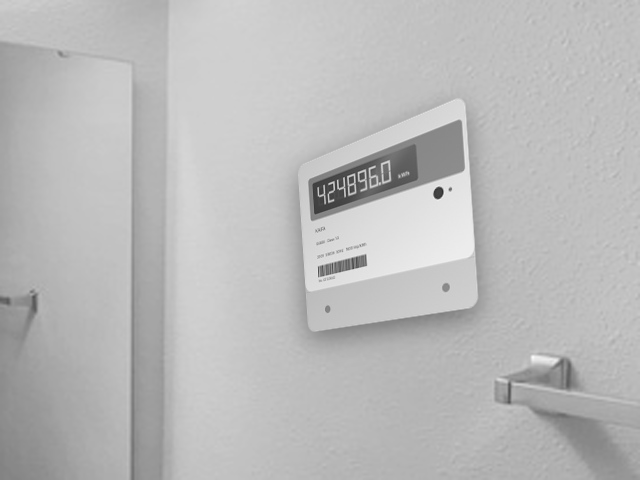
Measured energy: 424896.0,kWh
